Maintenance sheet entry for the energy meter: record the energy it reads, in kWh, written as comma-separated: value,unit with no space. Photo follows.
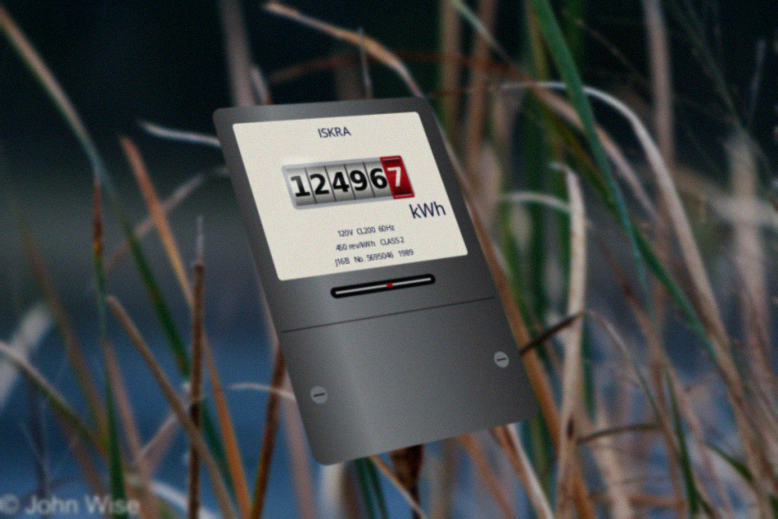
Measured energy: 12496.7,kWh
